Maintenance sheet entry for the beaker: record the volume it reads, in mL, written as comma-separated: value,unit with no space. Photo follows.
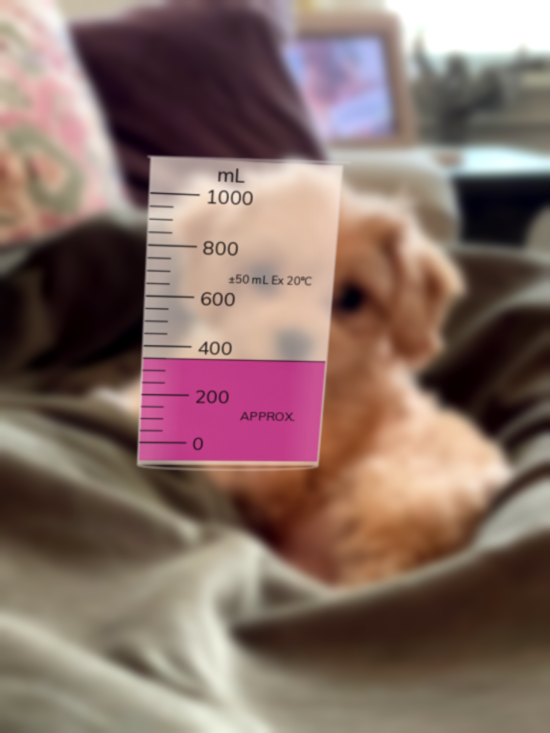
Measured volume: 350,mL
